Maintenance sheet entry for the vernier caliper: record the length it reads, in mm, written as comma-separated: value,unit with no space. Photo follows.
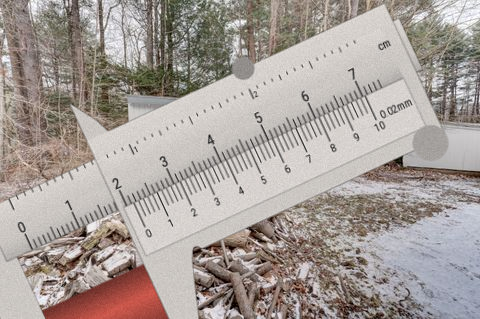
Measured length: 21.5,mm
